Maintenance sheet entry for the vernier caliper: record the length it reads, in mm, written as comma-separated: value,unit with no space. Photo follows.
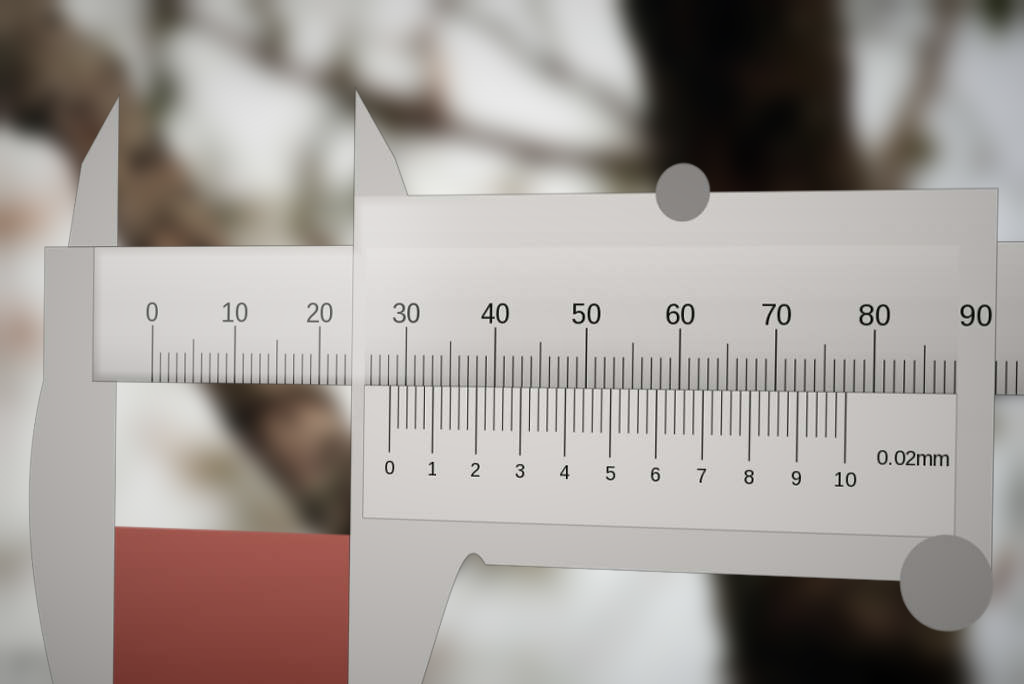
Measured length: 28.2,mm
